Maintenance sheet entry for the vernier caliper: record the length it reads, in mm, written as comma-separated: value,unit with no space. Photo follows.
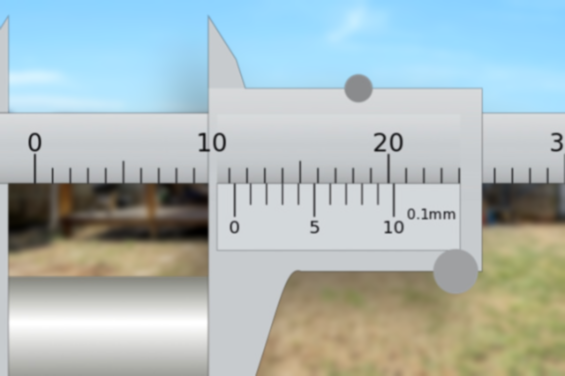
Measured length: 11.3,mm
